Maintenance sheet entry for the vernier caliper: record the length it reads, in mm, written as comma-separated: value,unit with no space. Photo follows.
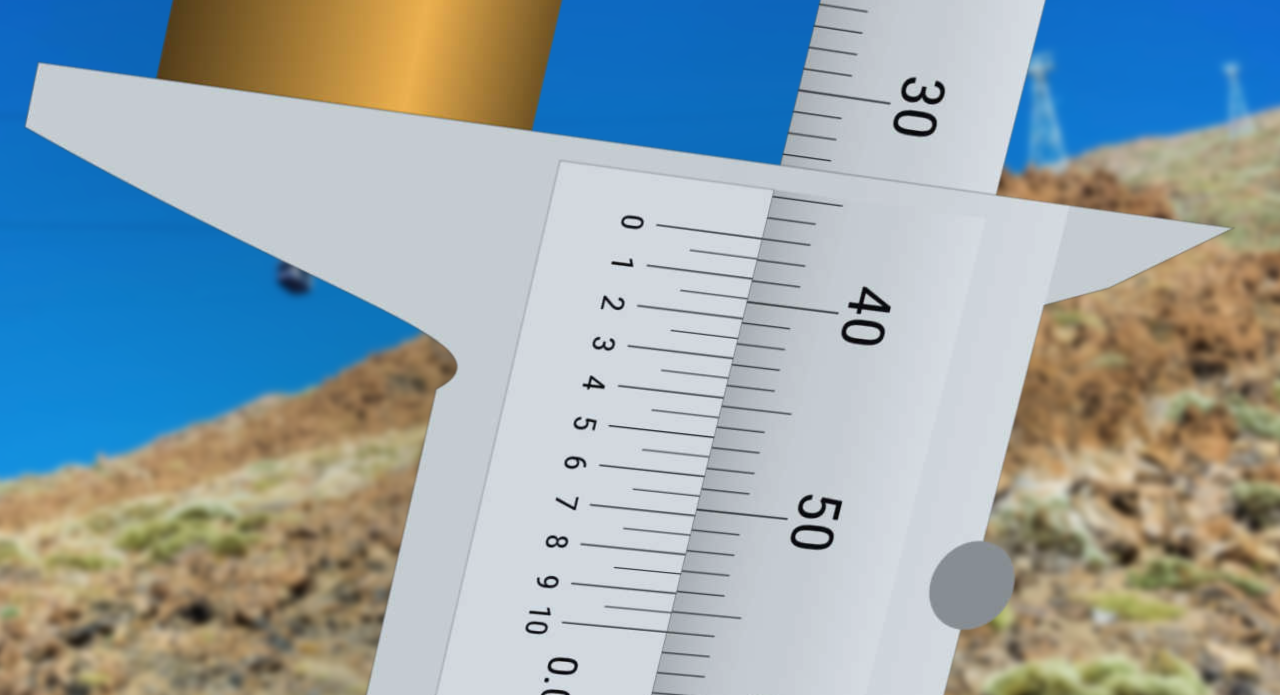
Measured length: 37.0,mm
